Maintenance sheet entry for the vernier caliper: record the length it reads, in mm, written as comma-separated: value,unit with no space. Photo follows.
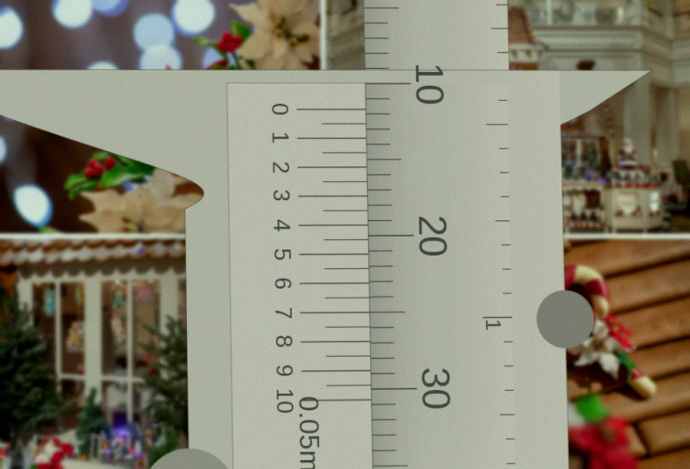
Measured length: 11.7,mm
